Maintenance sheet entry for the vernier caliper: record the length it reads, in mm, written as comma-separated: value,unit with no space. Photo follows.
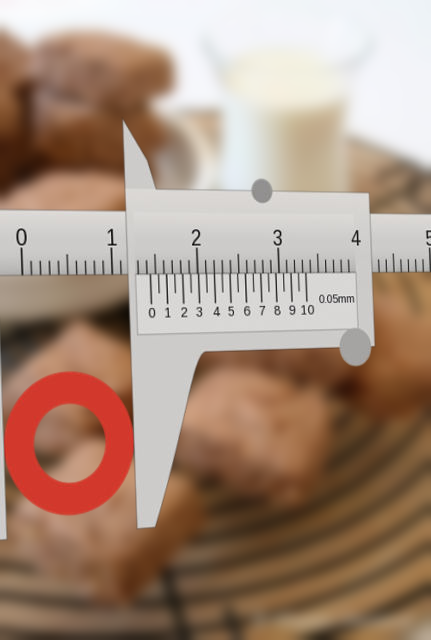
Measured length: 14.4,mm
